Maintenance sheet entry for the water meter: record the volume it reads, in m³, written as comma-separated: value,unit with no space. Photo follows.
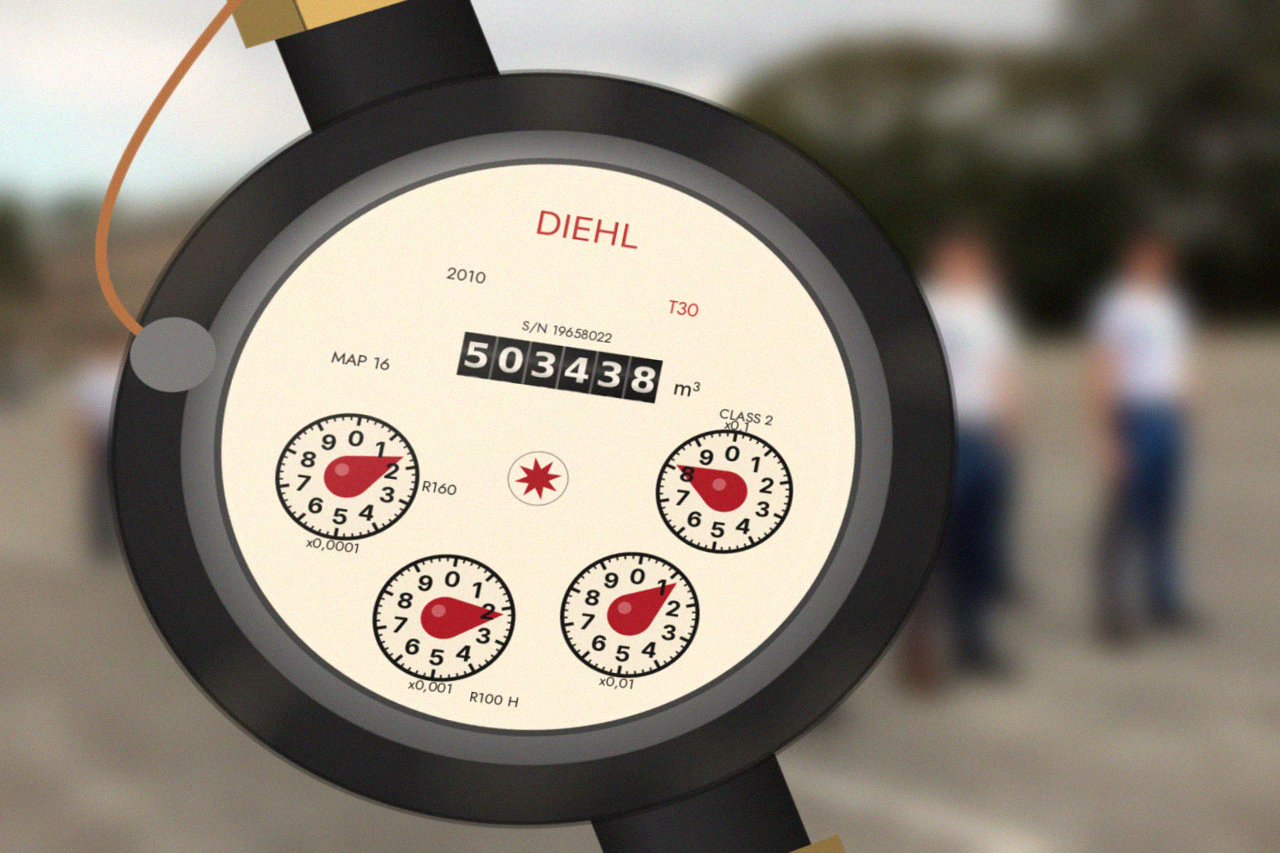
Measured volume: 503438.8121,m³
